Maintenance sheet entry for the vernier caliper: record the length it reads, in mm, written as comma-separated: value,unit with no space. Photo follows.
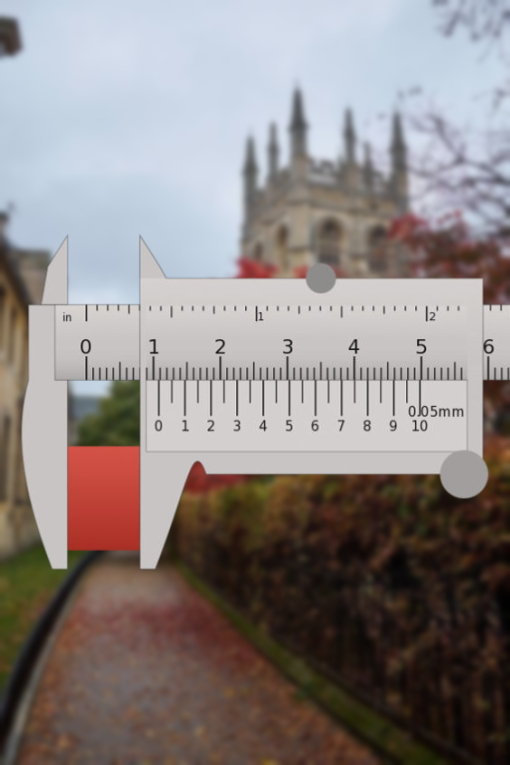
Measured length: 10.8,mm
